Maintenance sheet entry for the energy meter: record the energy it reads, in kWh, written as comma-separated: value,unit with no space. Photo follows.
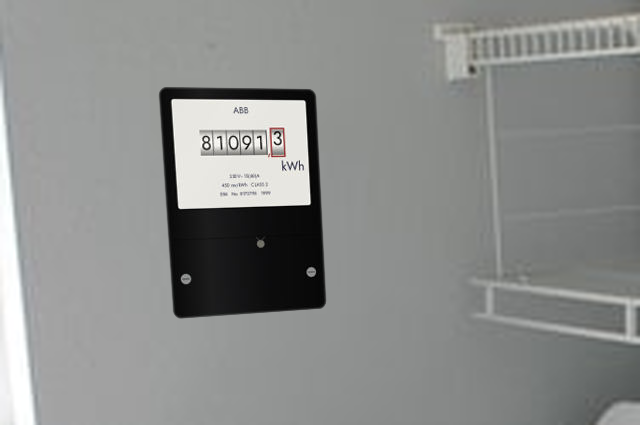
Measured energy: 81091.3,kWh
